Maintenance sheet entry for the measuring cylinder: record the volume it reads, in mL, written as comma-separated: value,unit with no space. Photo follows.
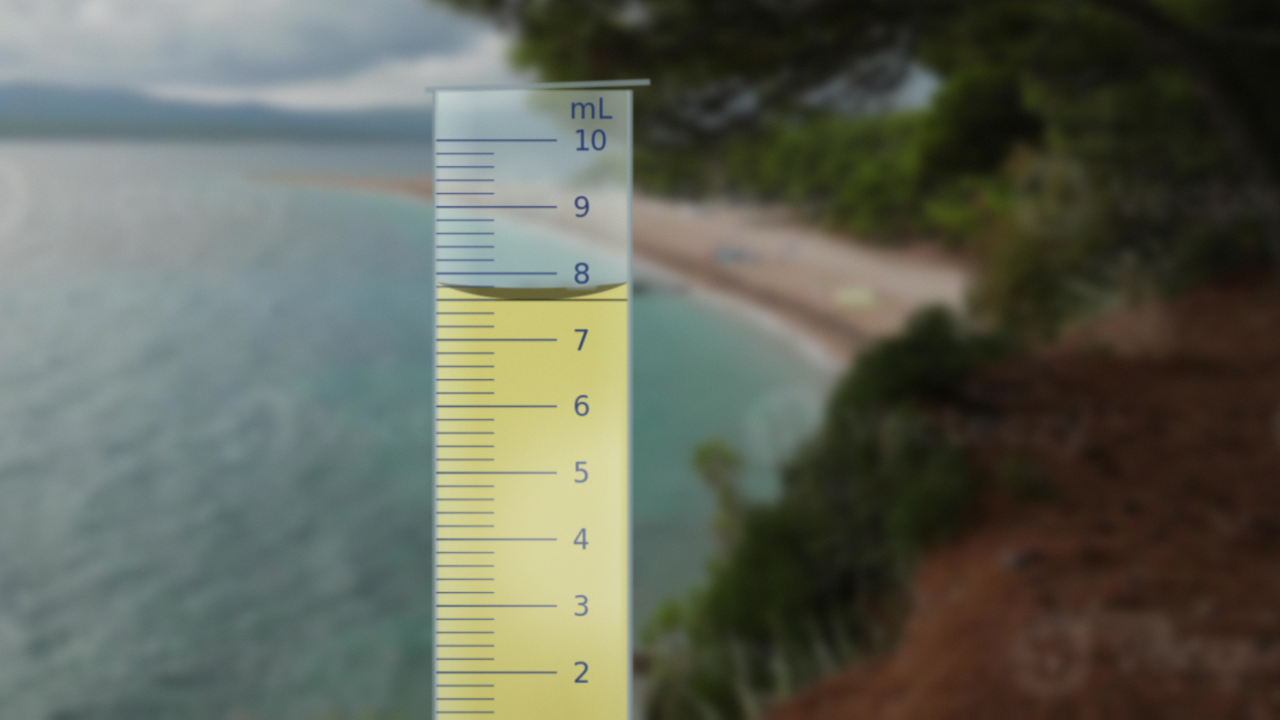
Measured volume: 7.6,mL
